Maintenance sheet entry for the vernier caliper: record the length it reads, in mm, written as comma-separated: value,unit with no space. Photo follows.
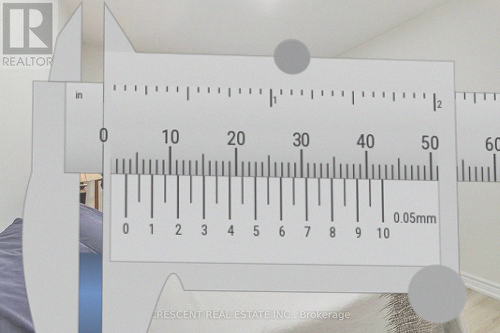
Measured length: 3.4,mm
